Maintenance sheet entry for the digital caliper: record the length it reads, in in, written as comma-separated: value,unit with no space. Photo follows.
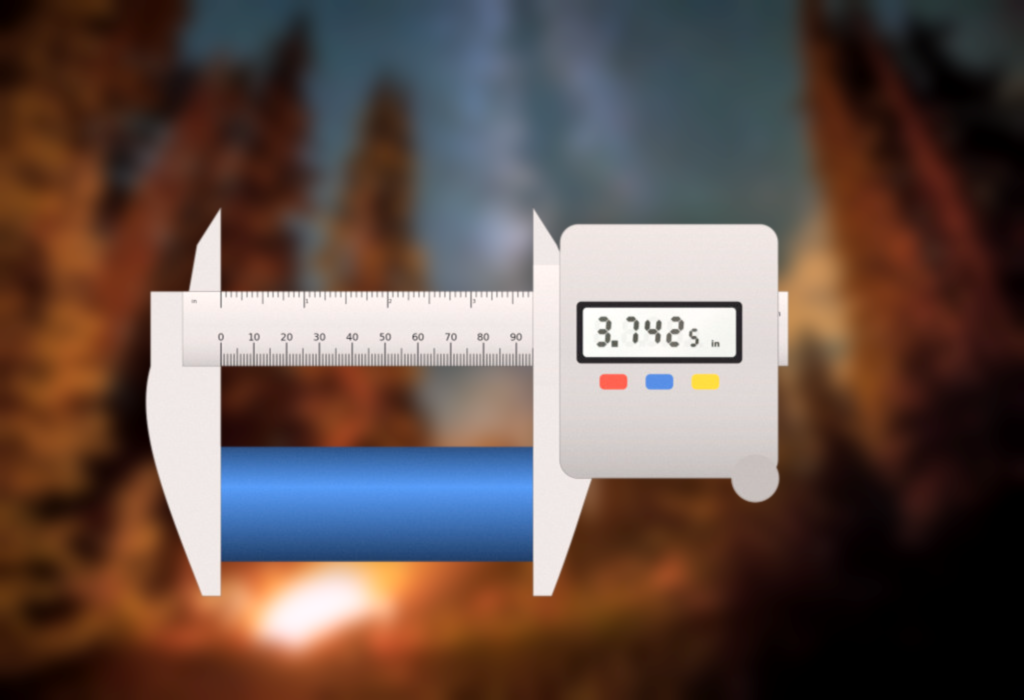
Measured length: 3.7425,in
